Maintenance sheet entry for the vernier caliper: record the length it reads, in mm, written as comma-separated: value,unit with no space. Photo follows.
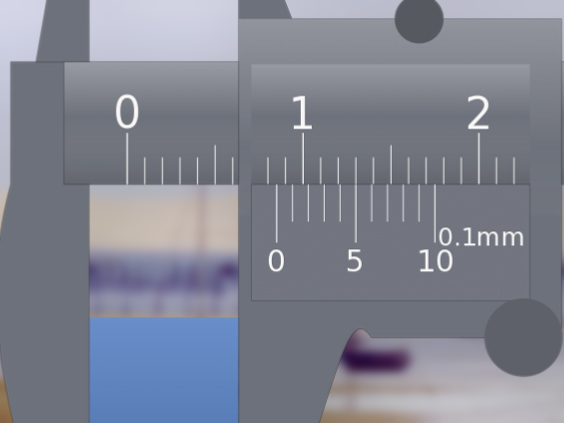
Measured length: 8.5,mm
